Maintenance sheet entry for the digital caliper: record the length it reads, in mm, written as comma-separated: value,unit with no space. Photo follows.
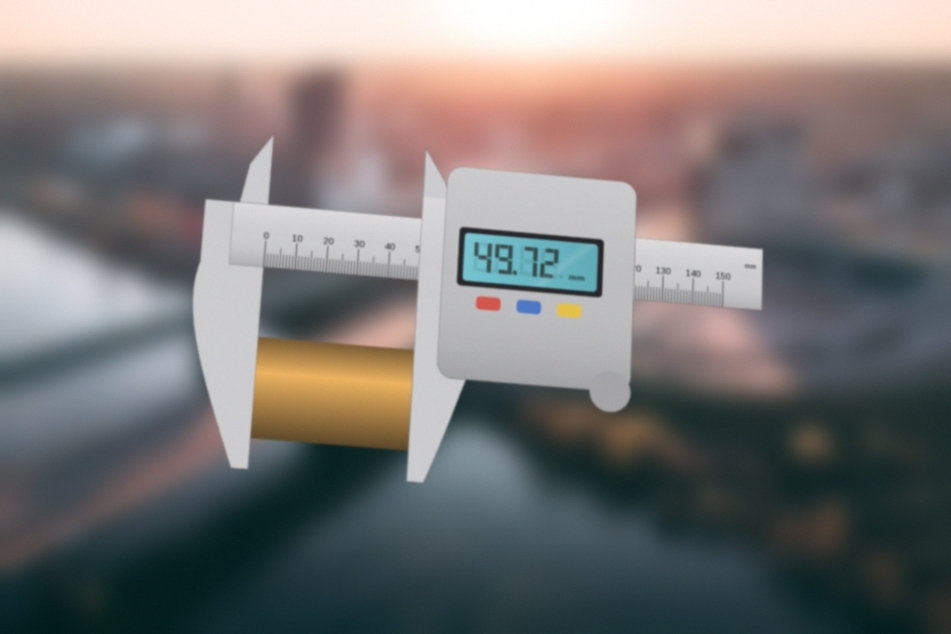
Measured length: 49.72,mm
